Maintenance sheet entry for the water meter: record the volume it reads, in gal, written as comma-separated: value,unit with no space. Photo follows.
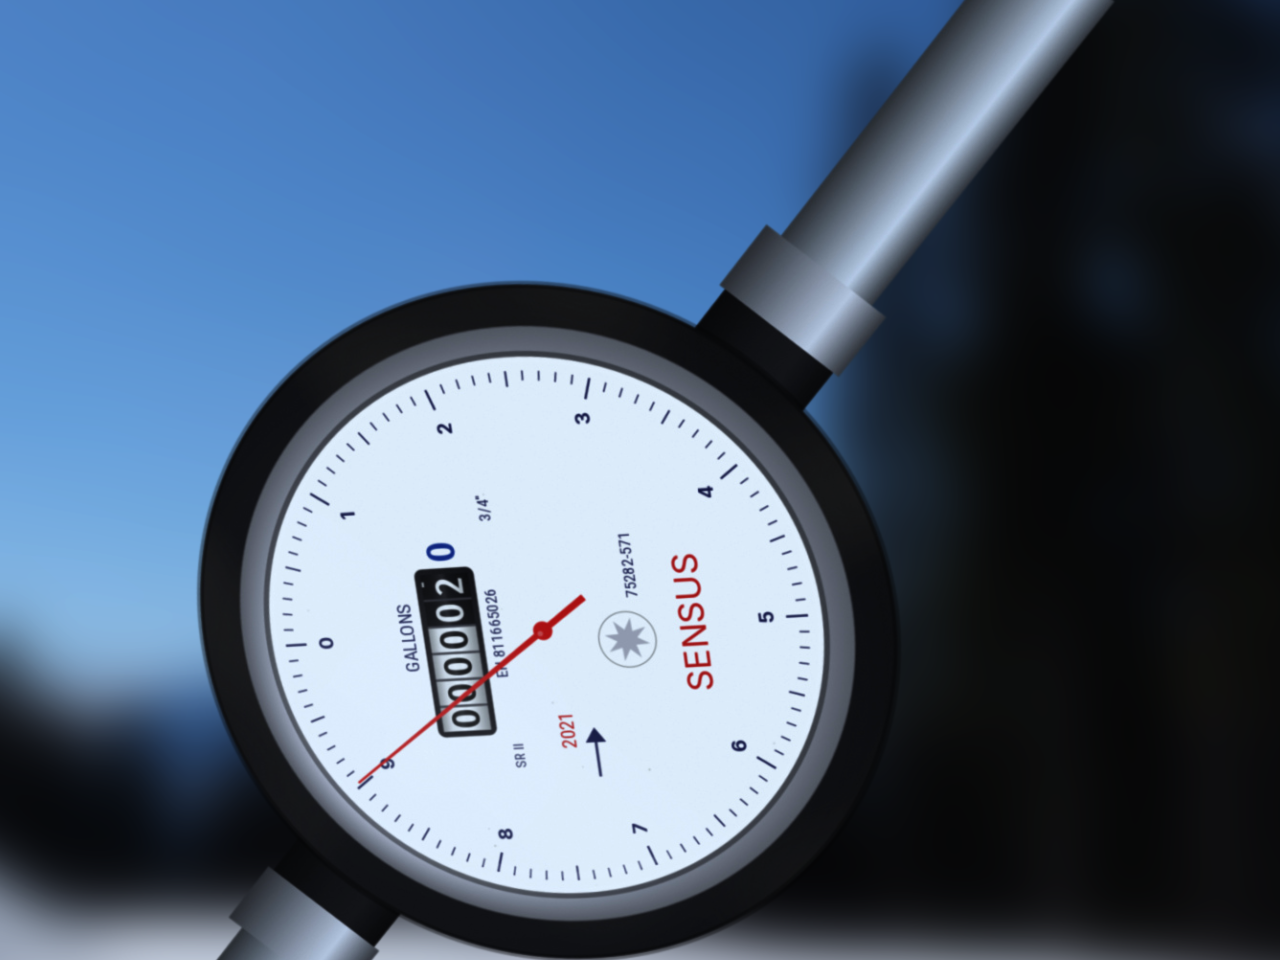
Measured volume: 19.0,gal
